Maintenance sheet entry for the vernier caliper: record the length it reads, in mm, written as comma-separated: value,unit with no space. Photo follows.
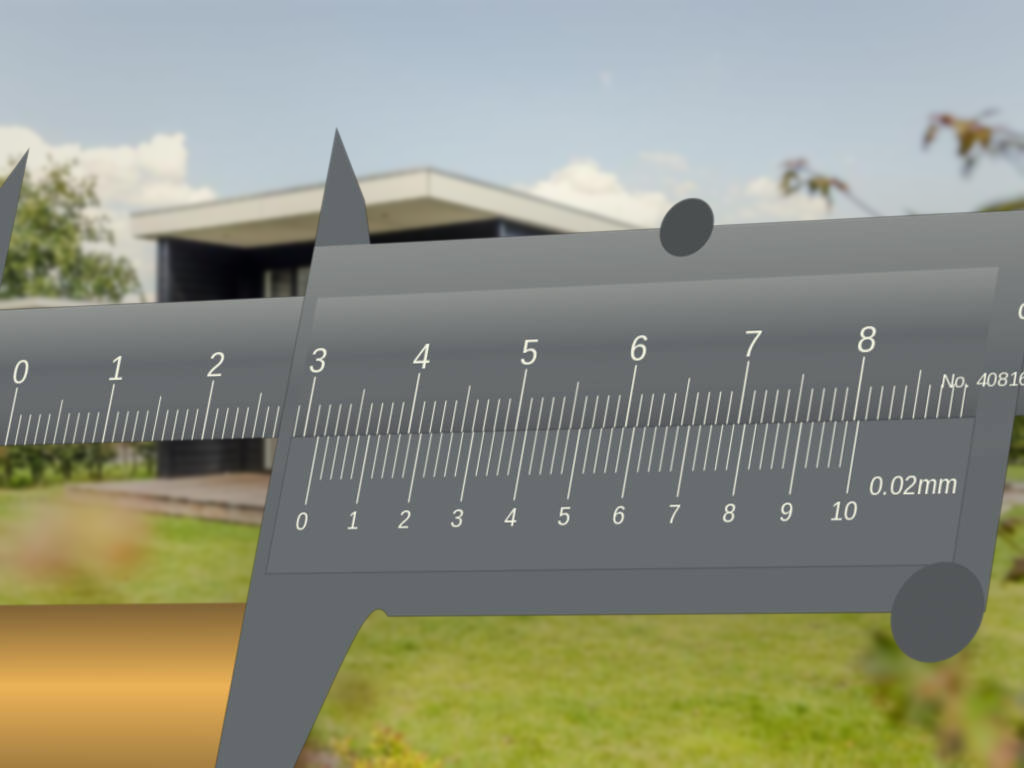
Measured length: 31.4,mm
